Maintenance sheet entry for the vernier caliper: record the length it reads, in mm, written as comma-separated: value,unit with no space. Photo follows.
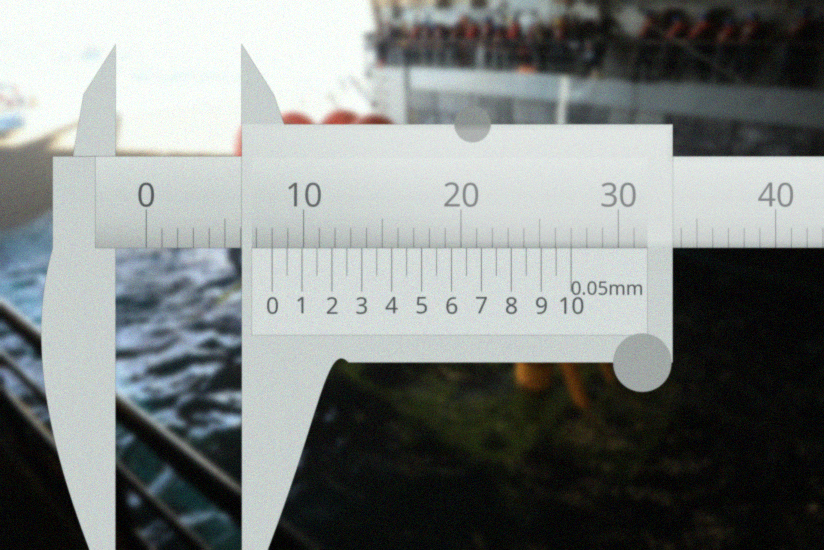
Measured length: 8.0,mm
